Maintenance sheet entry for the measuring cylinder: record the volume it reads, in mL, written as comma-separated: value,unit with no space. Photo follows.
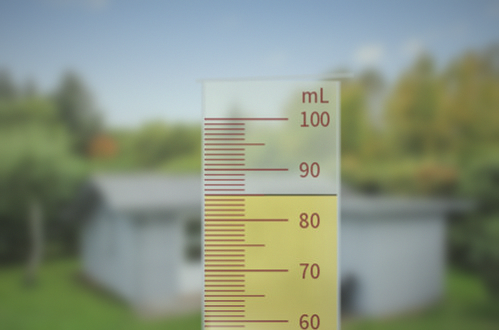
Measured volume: 85,mL
